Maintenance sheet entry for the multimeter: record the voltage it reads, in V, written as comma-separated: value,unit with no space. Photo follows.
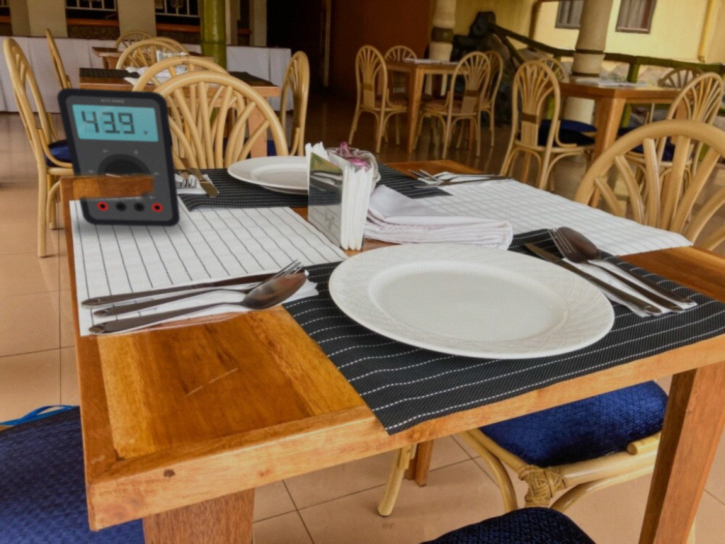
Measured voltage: 43.9,V
